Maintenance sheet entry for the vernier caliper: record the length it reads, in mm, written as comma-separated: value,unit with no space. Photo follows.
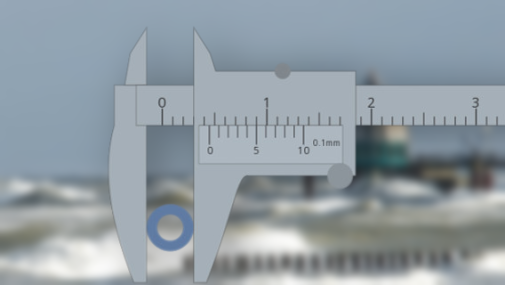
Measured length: 4.5,mm
